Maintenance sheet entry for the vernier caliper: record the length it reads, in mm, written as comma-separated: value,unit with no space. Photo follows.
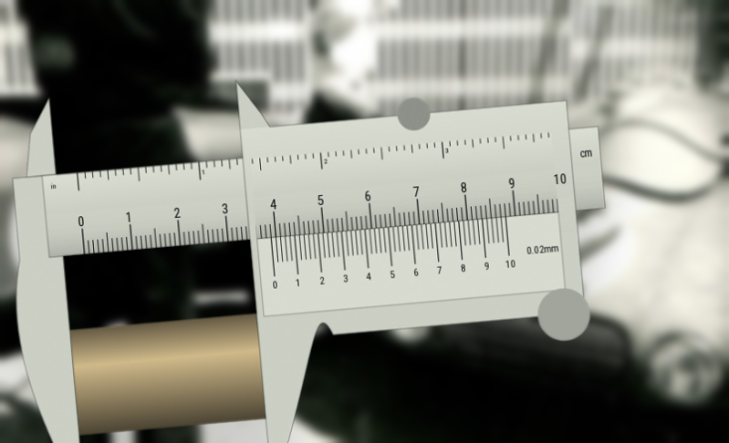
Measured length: 39.0,mm
